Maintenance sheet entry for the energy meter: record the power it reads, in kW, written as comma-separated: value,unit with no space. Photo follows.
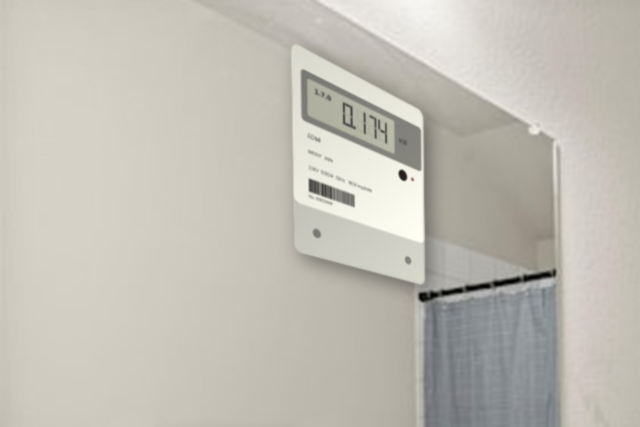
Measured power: 0.174,kW
